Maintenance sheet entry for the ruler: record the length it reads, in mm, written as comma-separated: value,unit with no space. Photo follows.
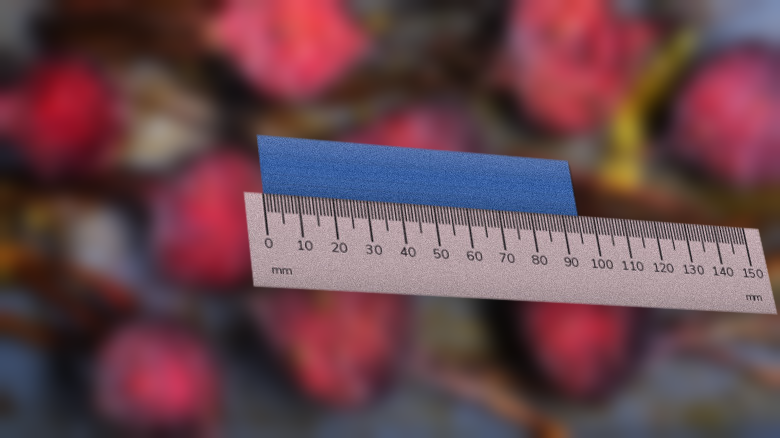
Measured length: 95,mm
